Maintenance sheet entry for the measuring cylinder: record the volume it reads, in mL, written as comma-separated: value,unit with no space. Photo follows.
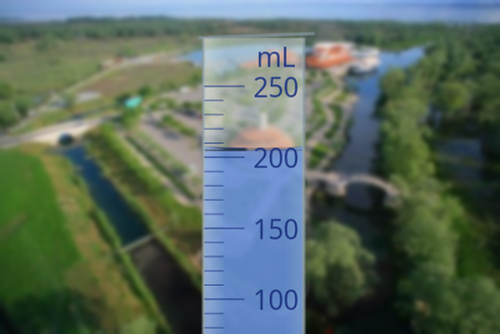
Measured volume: 205,mL
